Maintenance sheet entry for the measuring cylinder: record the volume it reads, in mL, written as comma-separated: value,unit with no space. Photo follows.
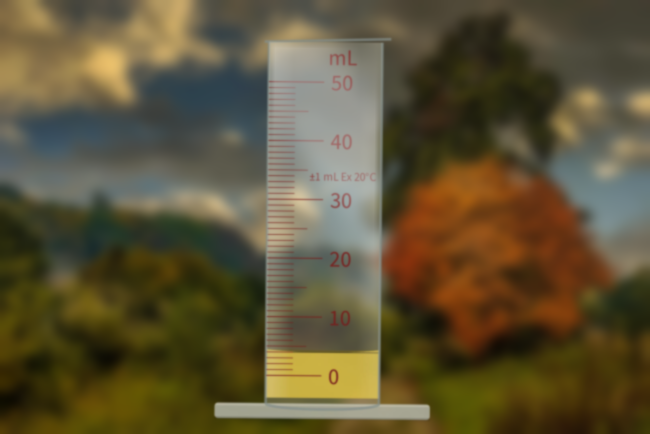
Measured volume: 4,mL
